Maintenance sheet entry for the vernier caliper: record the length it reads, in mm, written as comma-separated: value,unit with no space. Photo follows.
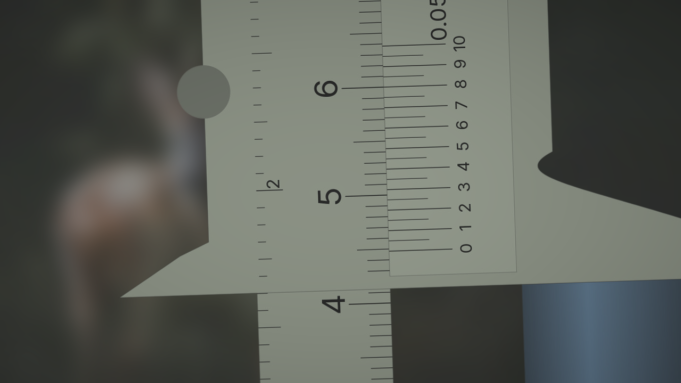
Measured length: 44.8,mm
